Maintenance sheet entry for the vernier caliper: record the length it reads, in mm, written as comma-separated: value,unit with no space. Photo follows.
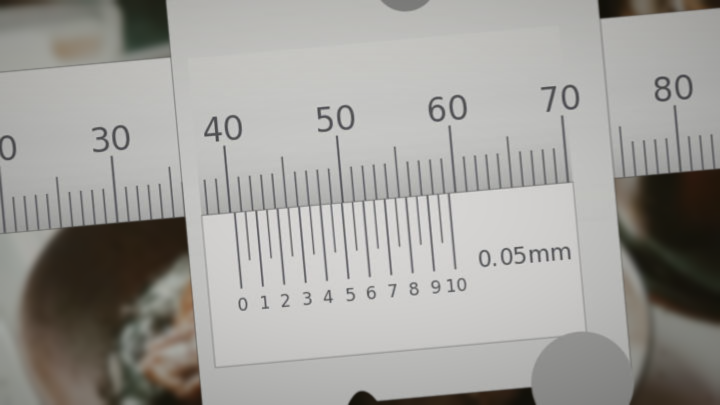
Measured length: 40.4,mm
